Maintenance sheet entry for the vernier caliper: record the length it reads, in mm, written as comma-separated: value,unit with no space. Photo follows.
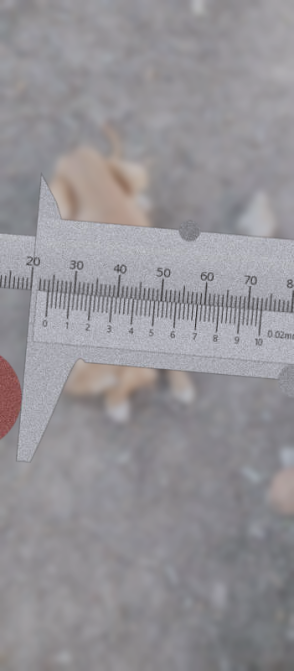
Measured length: 24.0,mm
